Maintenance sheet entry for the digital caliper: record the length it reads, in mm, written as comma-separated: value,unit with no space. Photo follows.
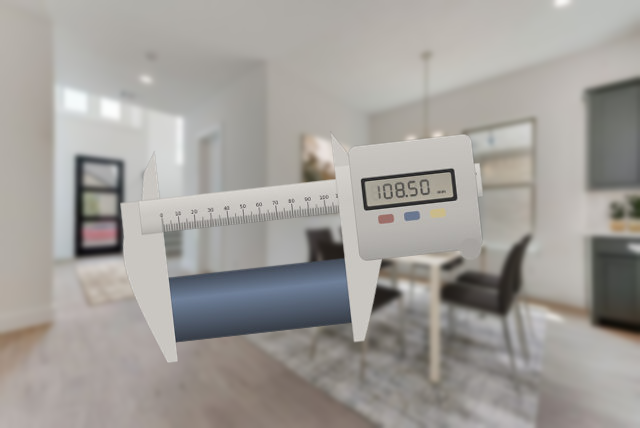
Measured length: 108.50,mm
